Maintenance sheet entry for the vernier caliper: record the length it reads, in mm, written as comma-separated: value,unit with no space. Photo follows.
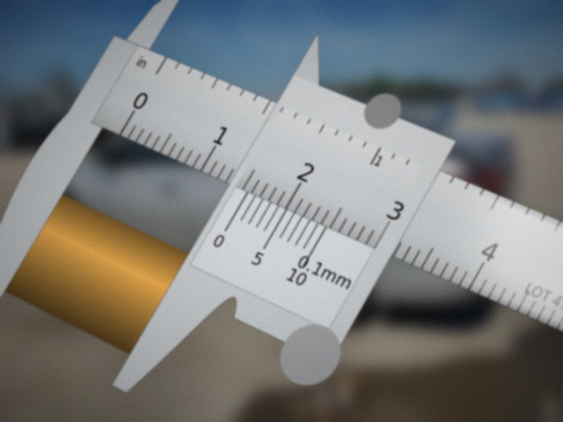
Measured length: 15.6,mm
